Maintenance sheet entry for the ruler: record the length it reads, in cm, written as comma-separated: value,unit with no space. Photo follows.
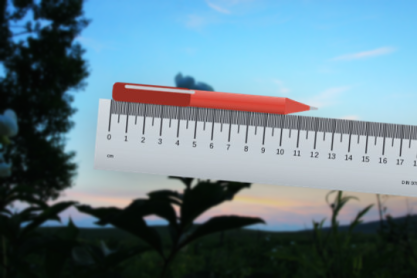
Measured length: 12,cm
